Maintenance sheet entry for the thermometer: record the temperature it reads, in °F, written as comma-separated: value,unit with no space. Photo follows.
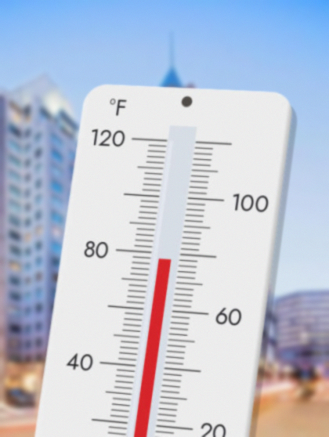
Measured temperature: 78,°F
